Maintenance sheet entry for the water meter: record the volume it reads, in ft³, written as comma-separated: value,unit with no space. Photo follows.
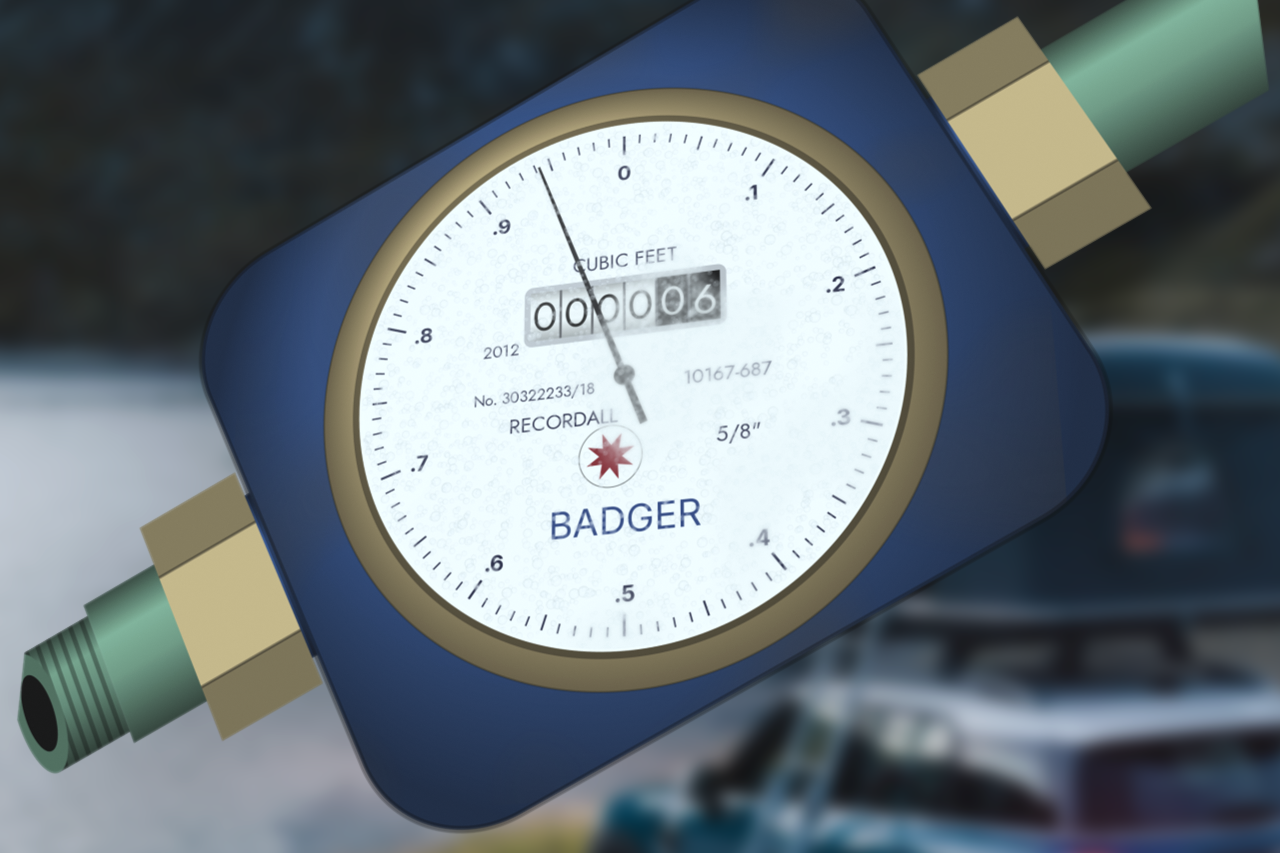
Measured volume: 5.94,ft³
